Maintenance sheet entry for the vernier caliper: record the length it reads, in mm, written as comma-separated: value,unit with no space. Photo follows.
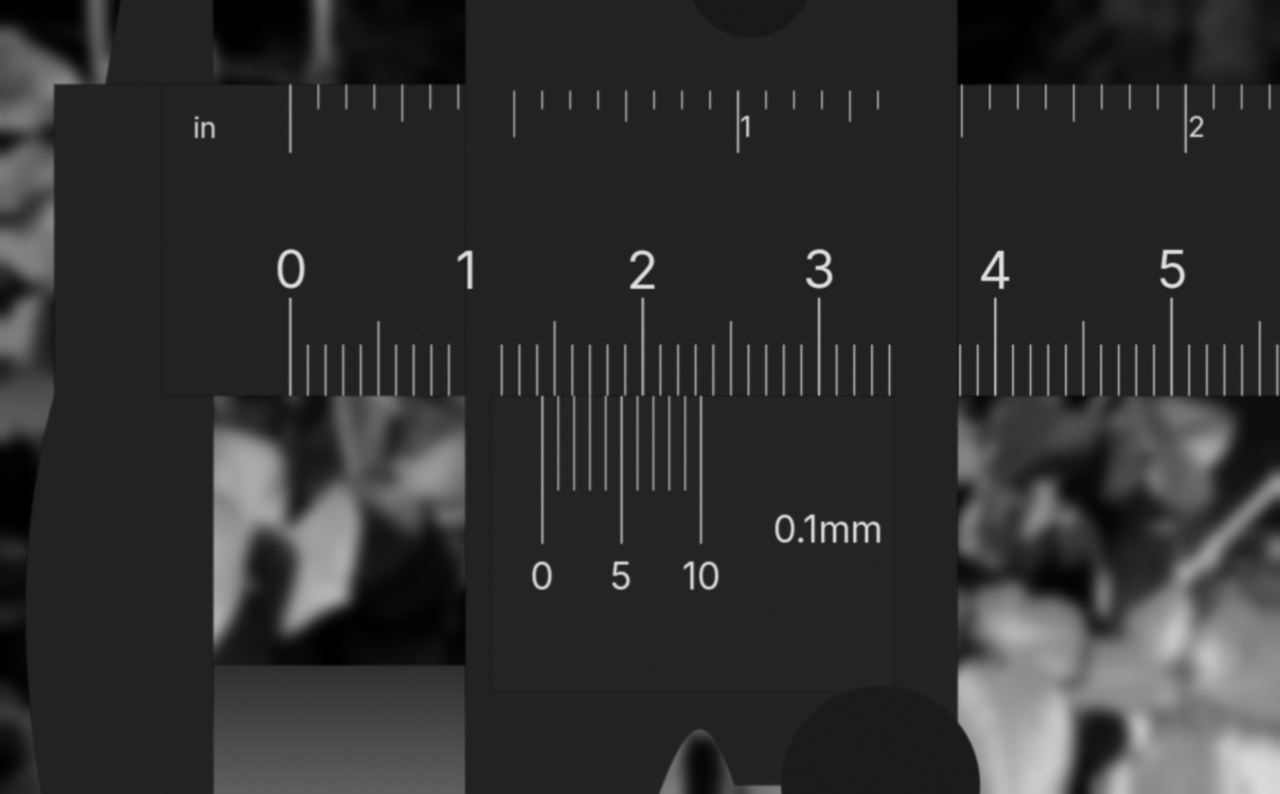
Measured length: 14.3,mm
